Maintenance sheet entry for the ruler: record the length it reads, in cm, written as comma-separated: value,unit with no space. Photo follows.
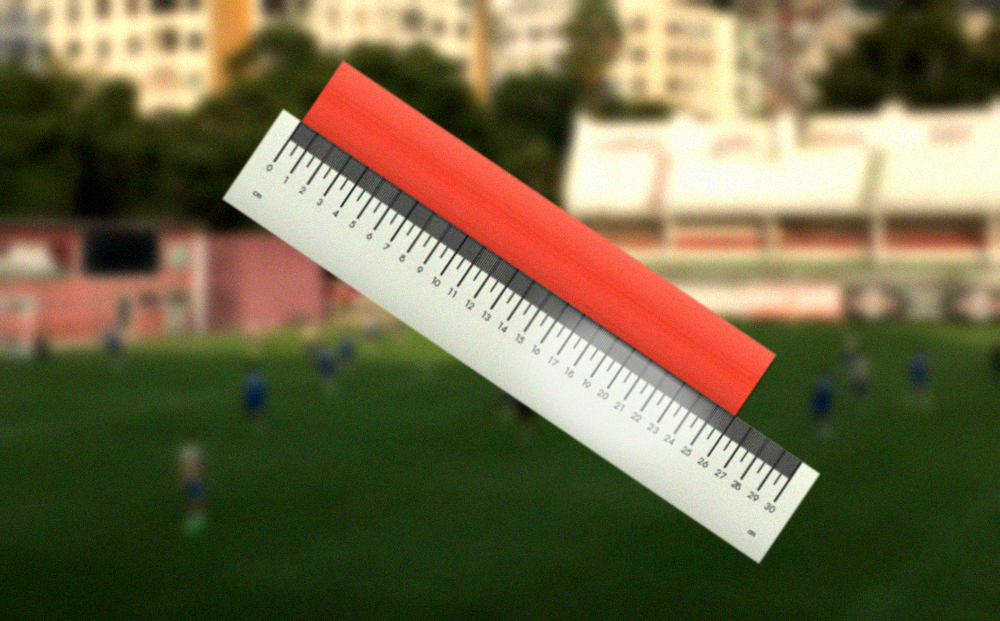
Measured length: 26,cm
